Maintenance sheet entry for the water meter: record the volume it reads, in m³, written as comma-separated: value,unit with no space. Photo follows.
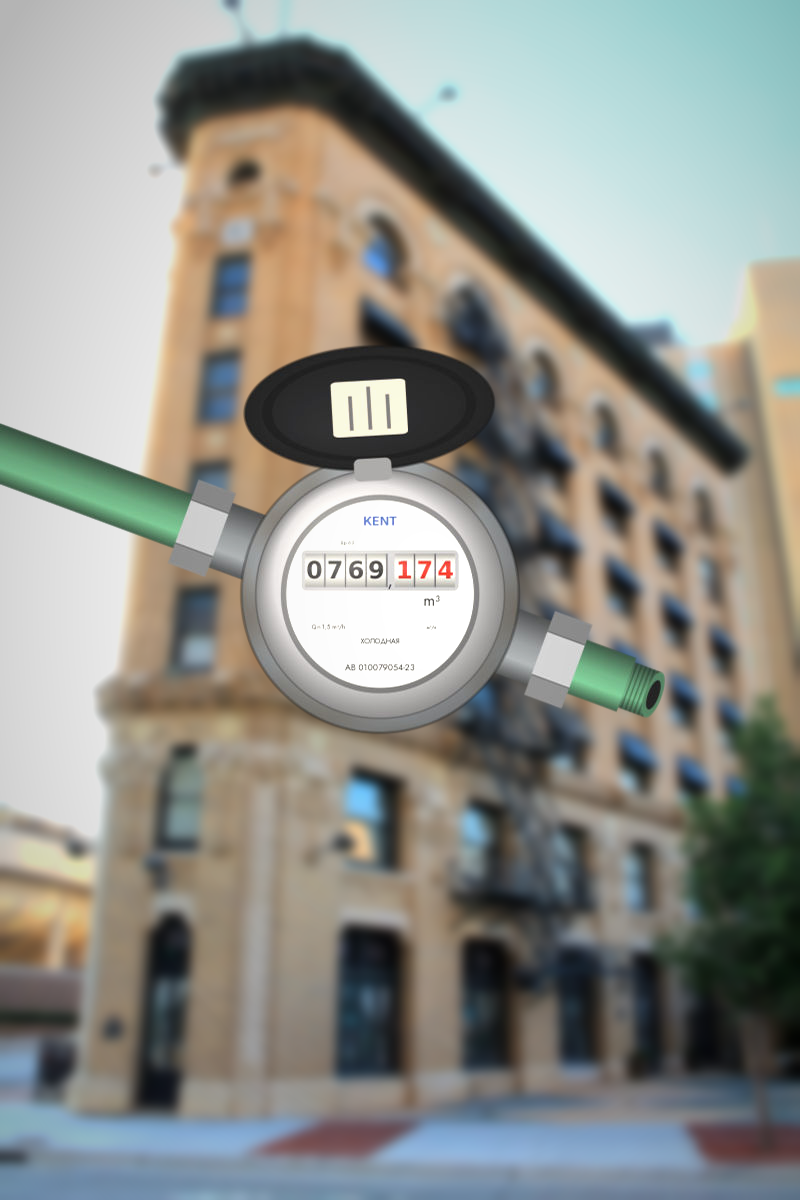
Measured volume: 769.174,m³
